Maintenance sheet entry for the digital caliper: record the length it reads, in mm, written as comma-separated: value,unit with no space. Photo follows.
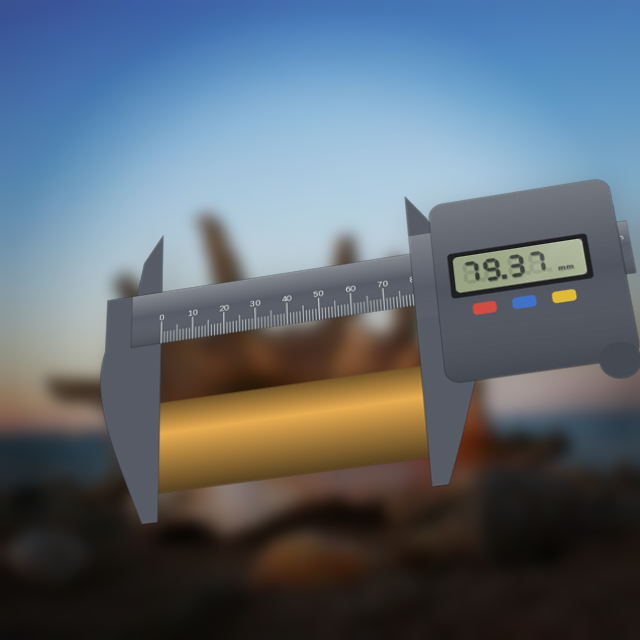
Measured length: 79.37,mm
